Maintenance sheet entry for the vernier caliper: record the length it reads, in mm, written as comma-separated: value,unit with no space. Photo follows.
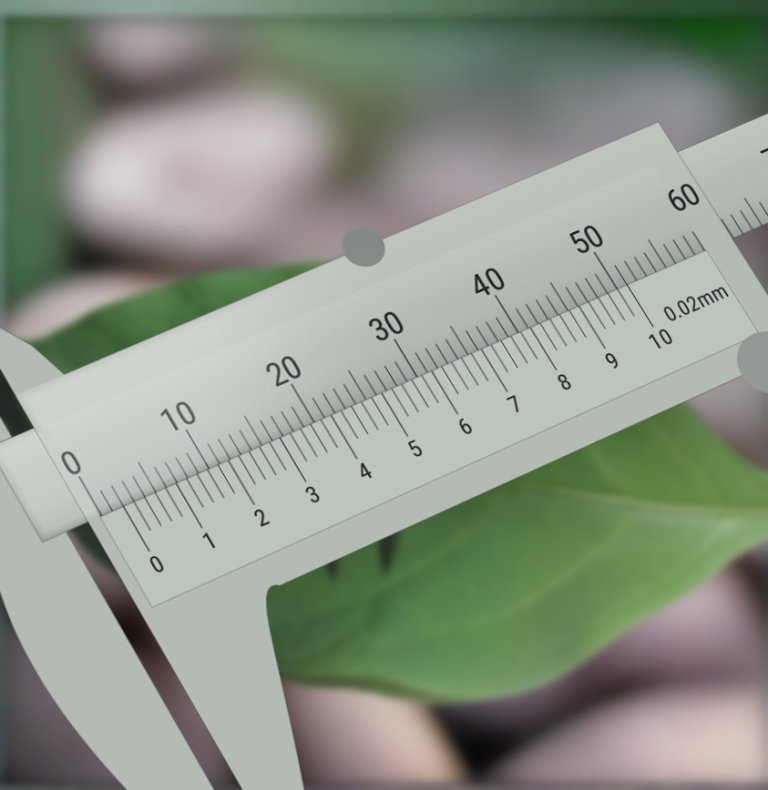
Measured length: 2.0,mm
